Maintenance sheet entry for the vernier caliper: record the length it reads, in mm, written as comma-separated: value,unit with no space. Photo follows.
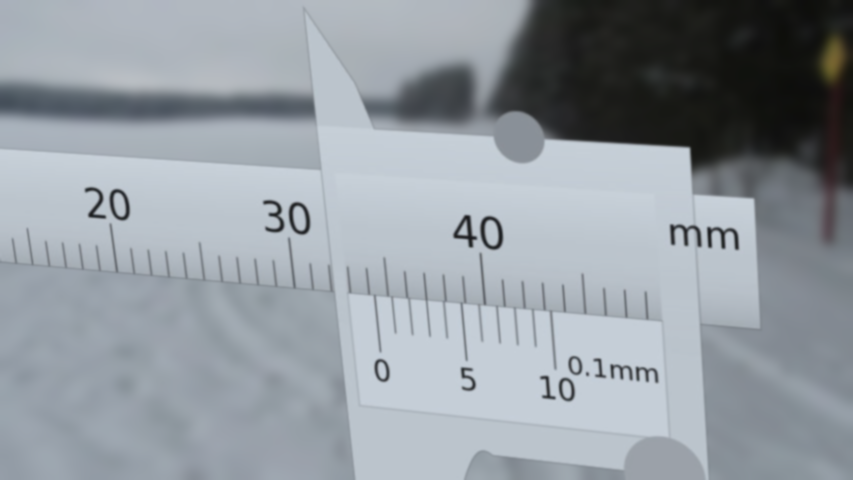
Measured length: 34.3,mm
